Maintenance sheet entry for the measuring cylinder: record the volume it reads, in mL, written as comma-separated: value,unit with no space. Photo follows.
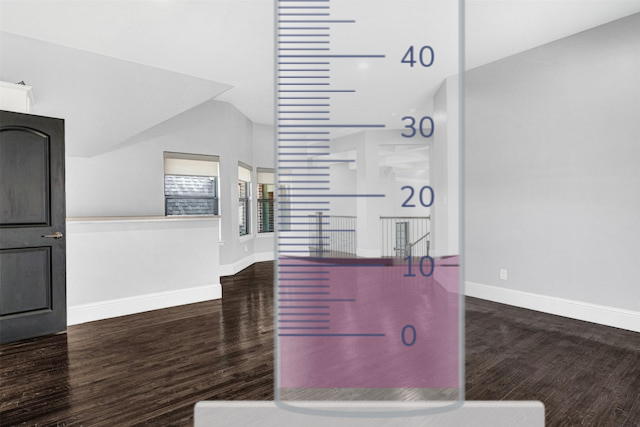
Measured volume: 10,mL
